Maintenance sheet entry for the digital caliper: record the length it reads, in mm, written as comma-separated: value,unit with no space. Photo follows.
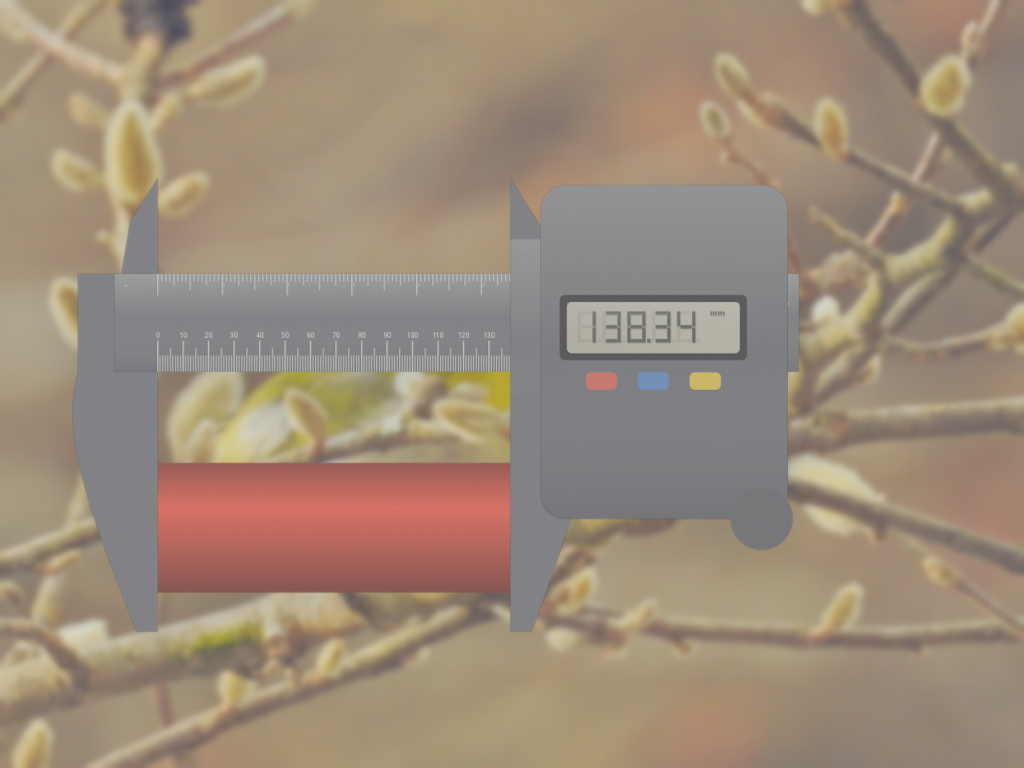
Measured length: 138.34,mm
